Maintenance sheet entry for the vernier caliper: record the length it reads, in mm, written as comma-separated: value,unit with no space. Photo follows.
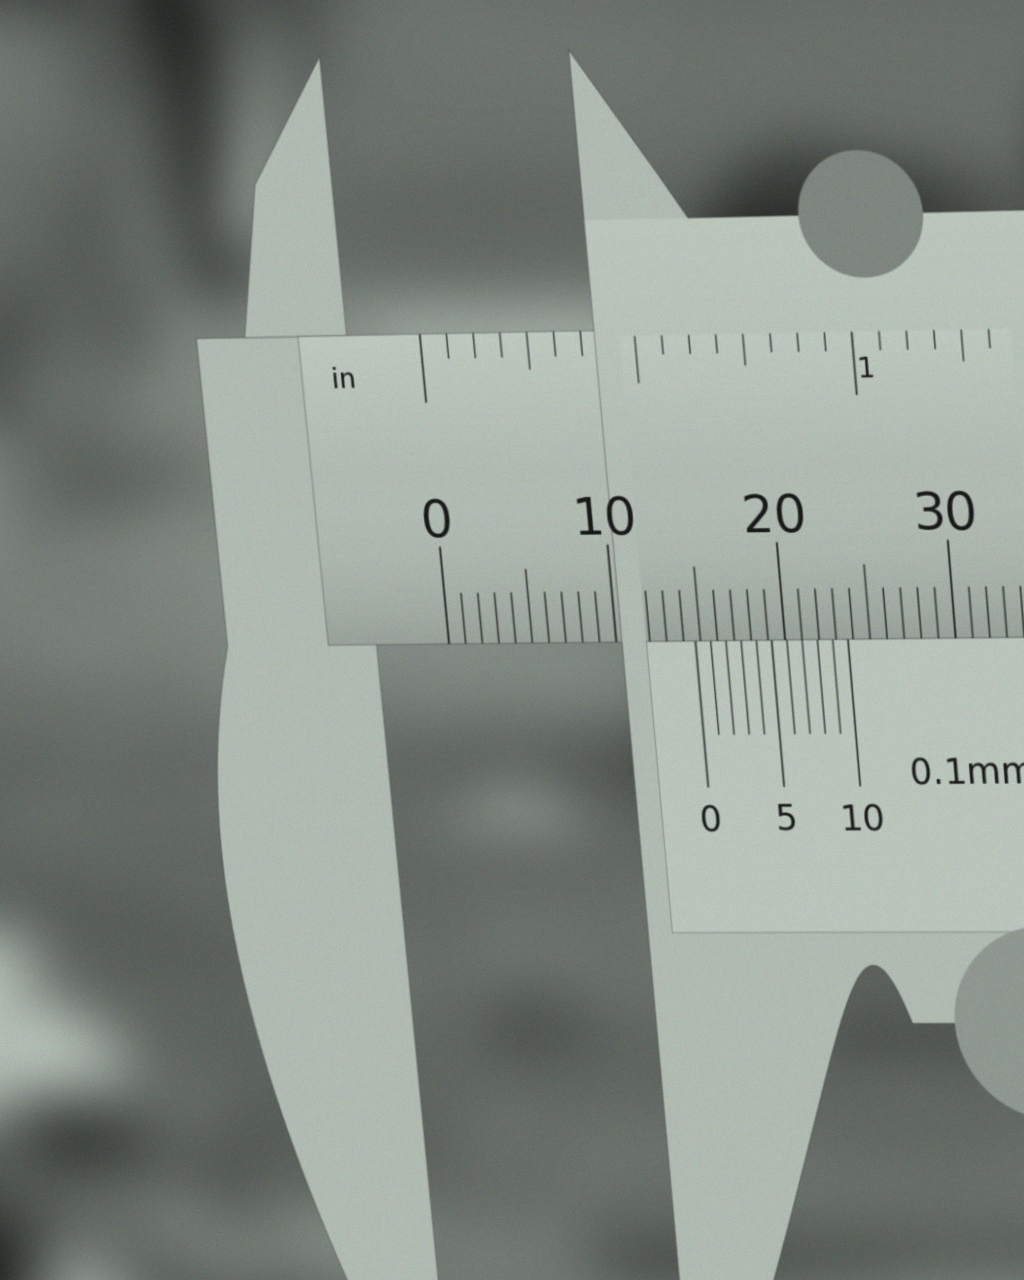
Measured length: 14.7,mm
